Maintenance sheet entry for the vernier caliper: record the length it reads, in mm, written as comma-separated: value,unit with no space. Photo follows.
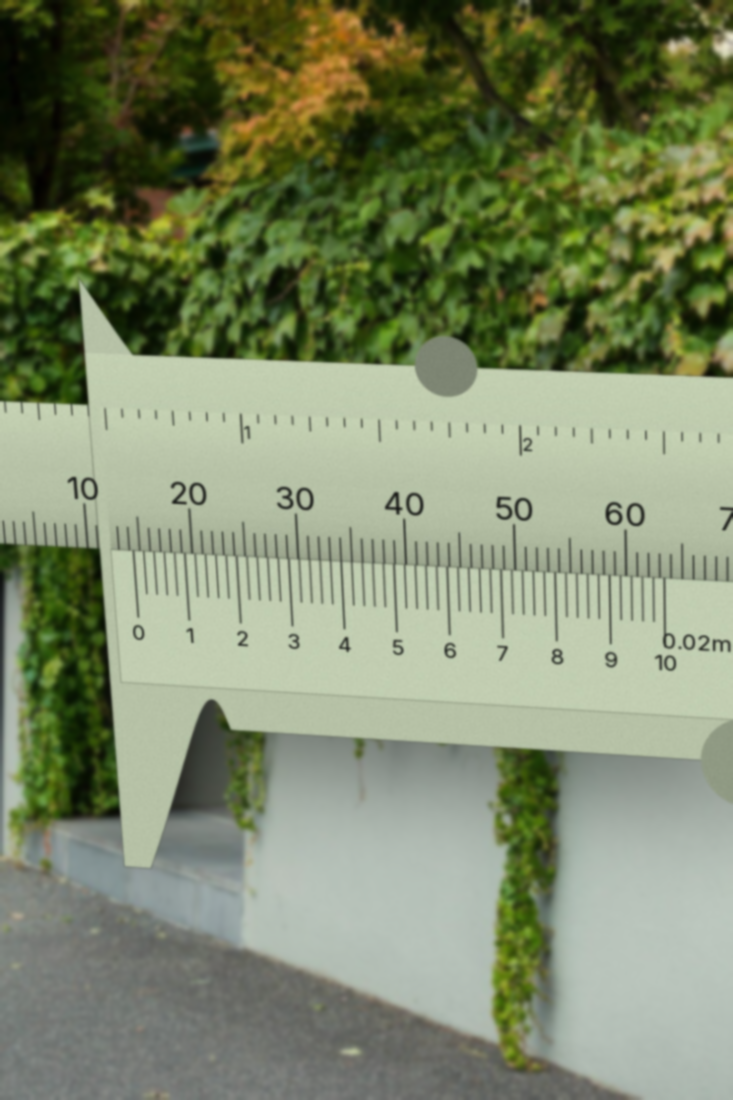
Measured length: 14.4,mm
